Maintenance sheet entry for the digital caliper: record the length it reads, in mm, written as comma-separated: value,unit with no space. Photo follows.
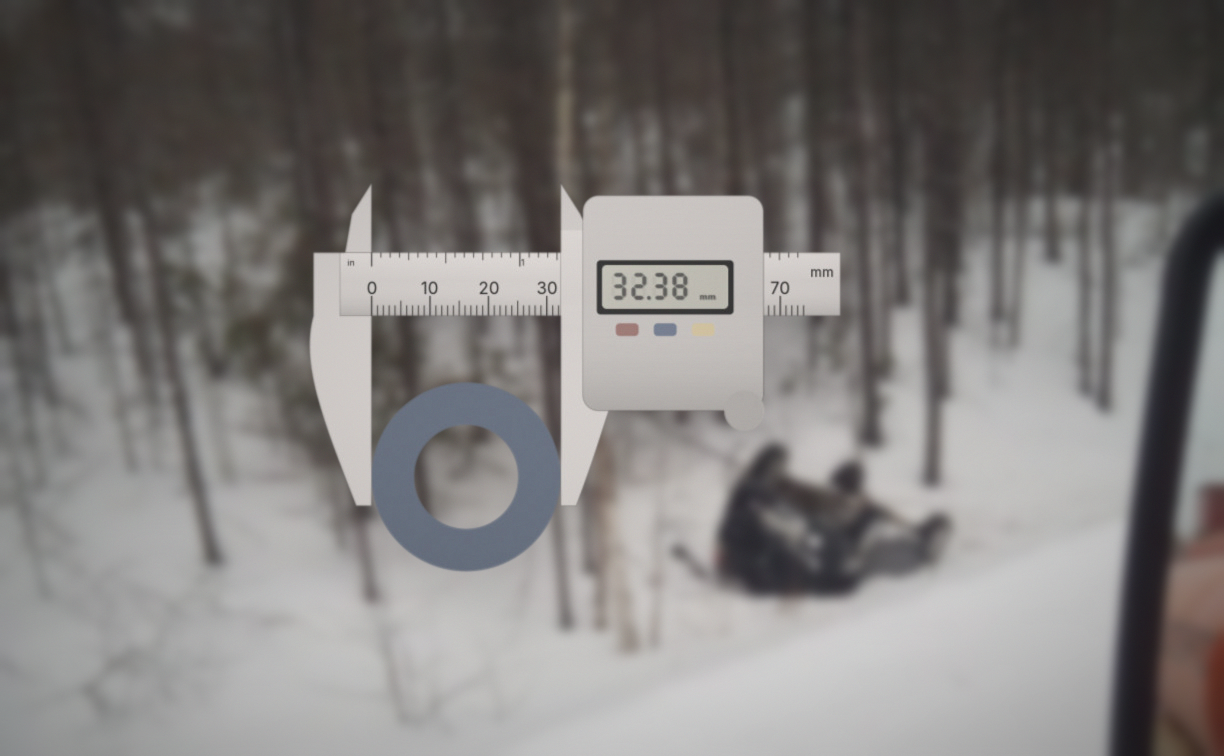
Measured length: 32.38,mm
